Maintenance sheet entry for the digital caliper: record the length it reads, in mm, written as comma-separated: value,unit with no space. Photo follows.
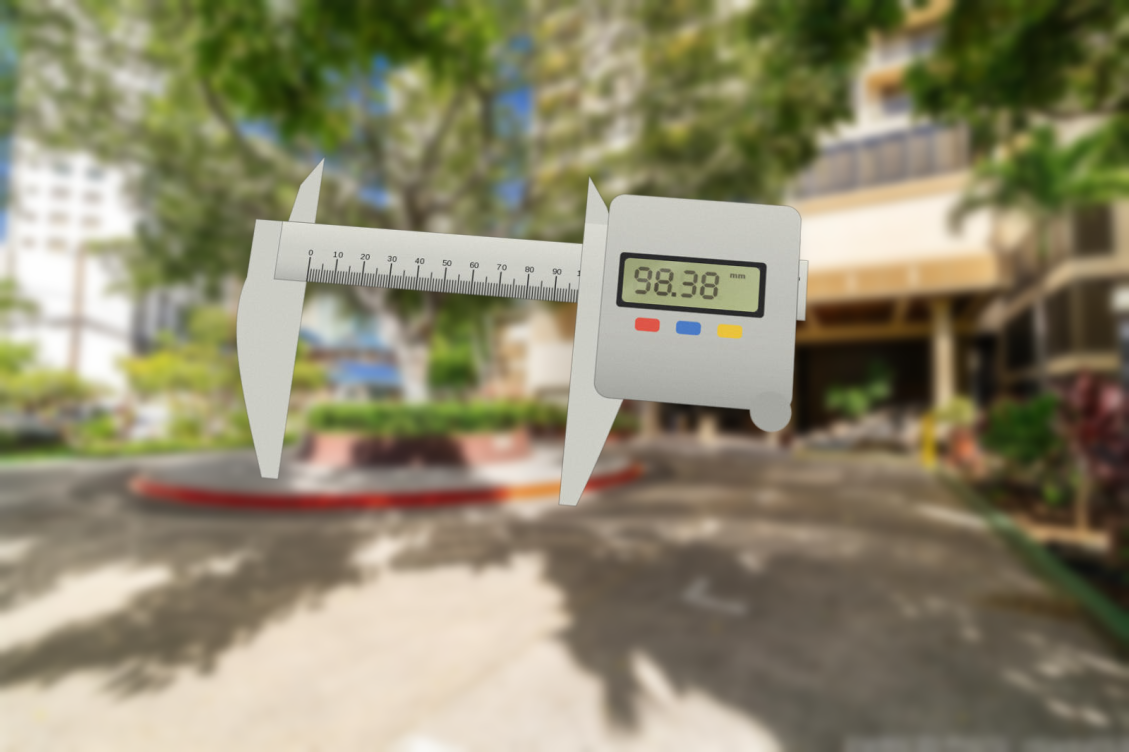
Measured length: 98.38,mm
